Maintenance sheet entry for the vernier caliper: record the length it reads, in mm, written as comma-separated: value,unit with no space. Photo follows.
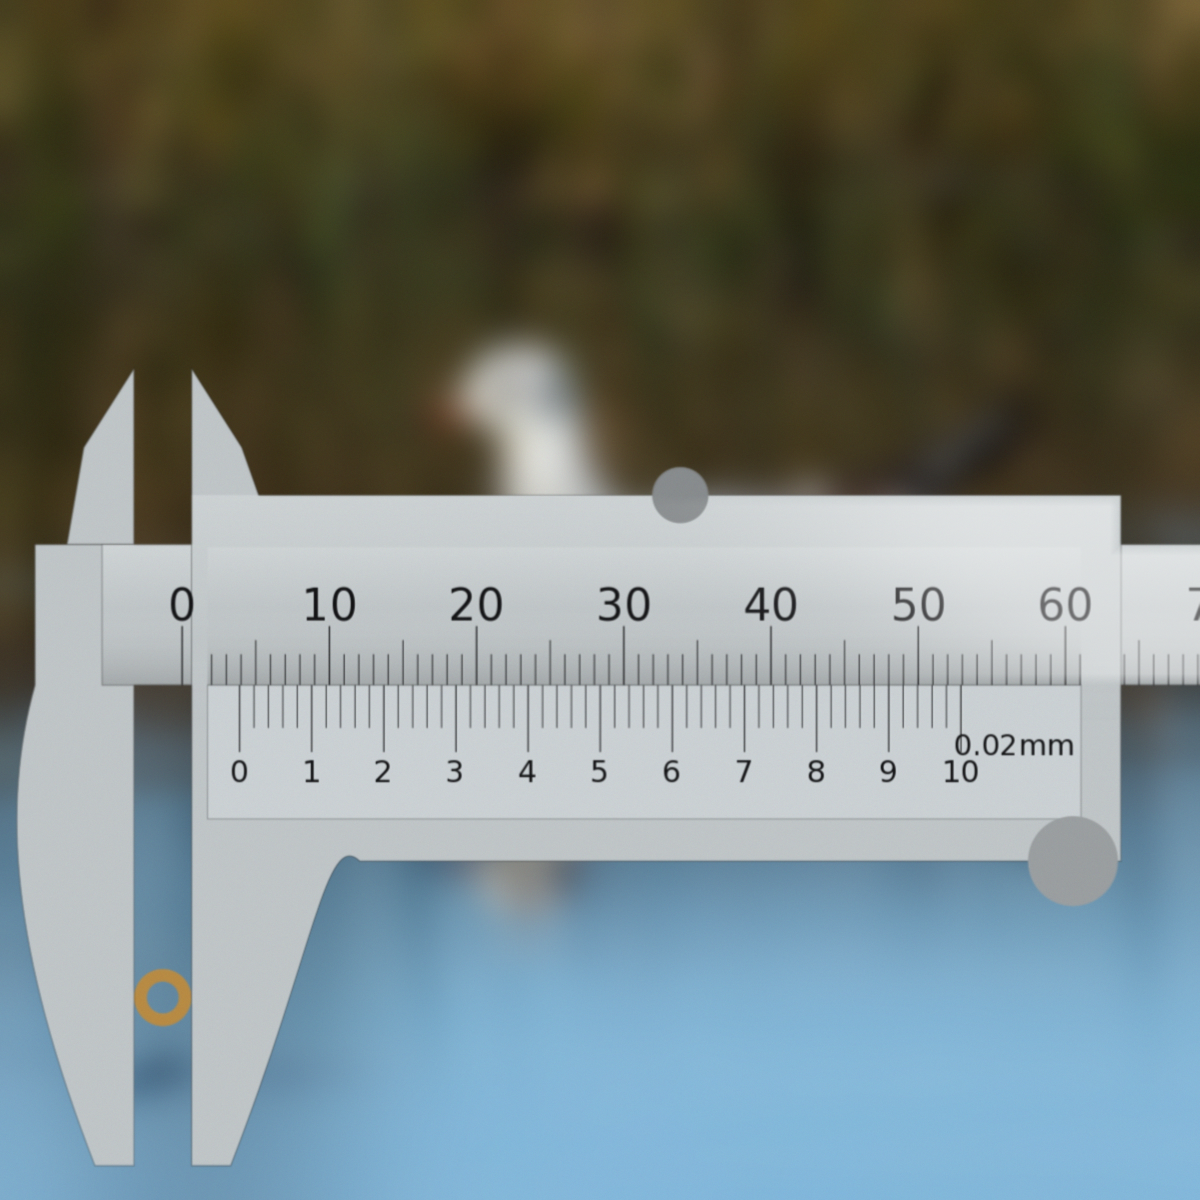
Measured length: 3.9,mm
